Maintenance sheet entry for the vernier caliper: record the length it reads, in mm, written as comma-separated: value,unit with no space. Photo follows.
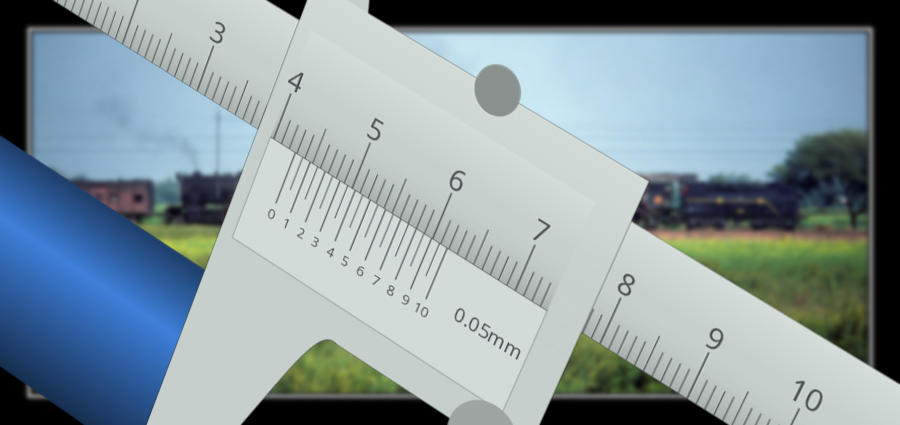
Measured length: 42.8,mm
